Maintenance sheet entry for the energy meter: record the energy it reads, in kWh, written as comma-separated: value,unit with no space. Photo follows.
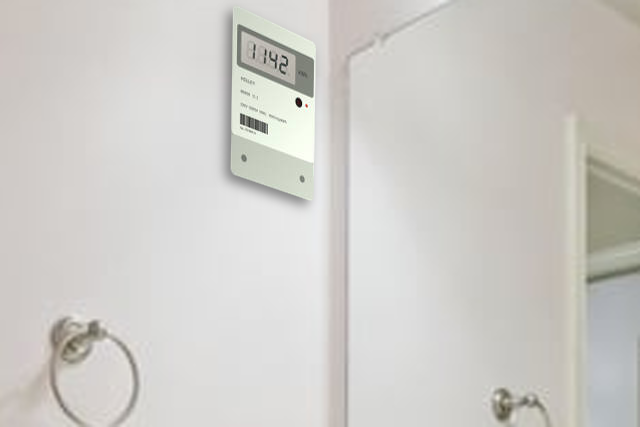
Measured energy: 1142,kWh
